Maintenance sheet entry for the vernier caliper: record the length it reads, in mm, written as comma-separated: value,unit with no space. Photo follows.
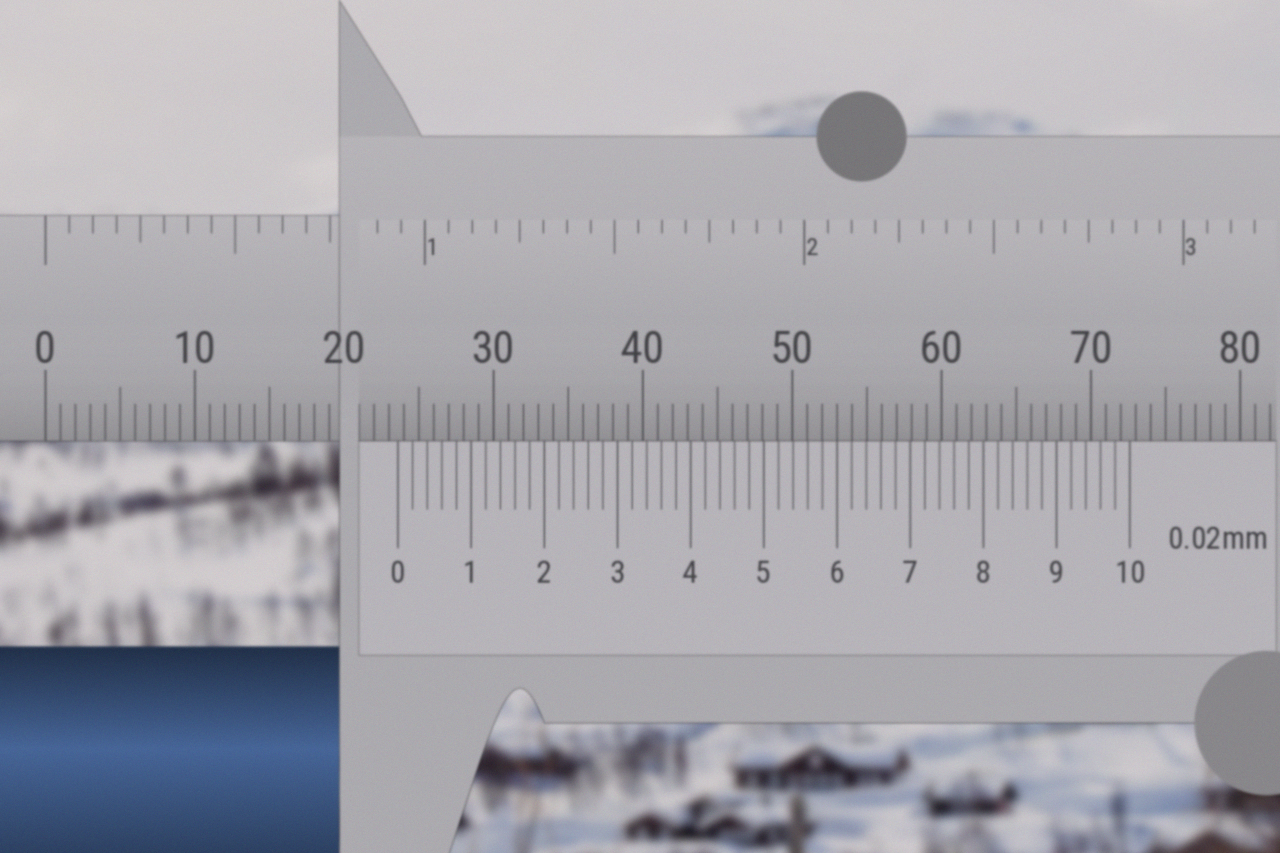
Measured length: 23.6,mm
